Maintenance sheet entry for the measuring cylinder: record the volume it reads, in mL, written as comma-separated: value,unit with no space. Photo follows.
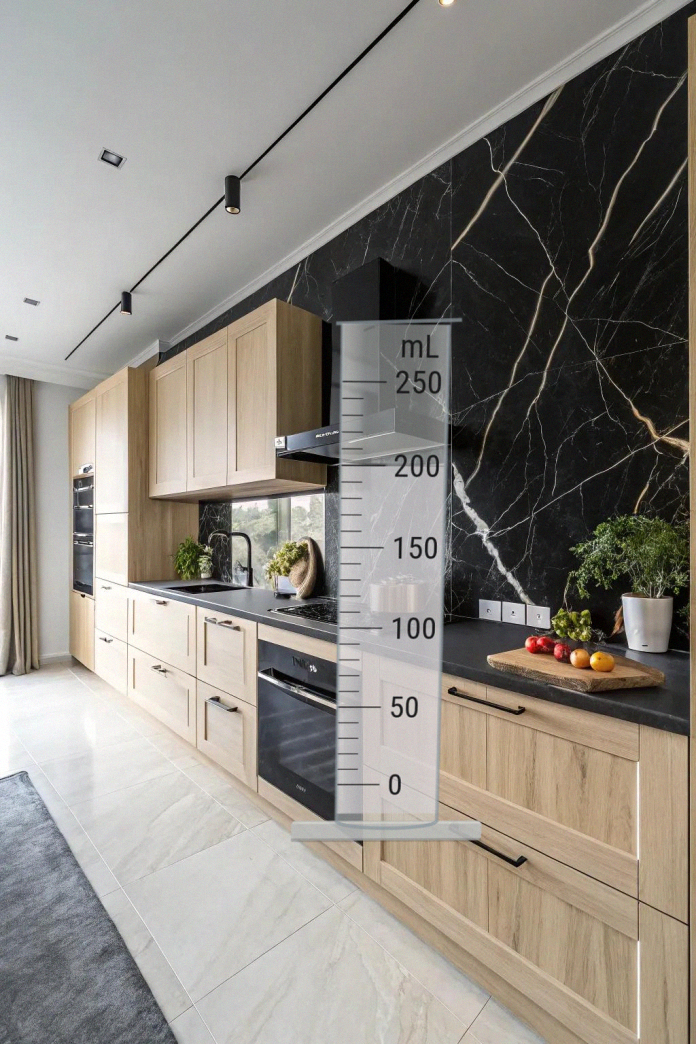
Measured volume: 200,mL
